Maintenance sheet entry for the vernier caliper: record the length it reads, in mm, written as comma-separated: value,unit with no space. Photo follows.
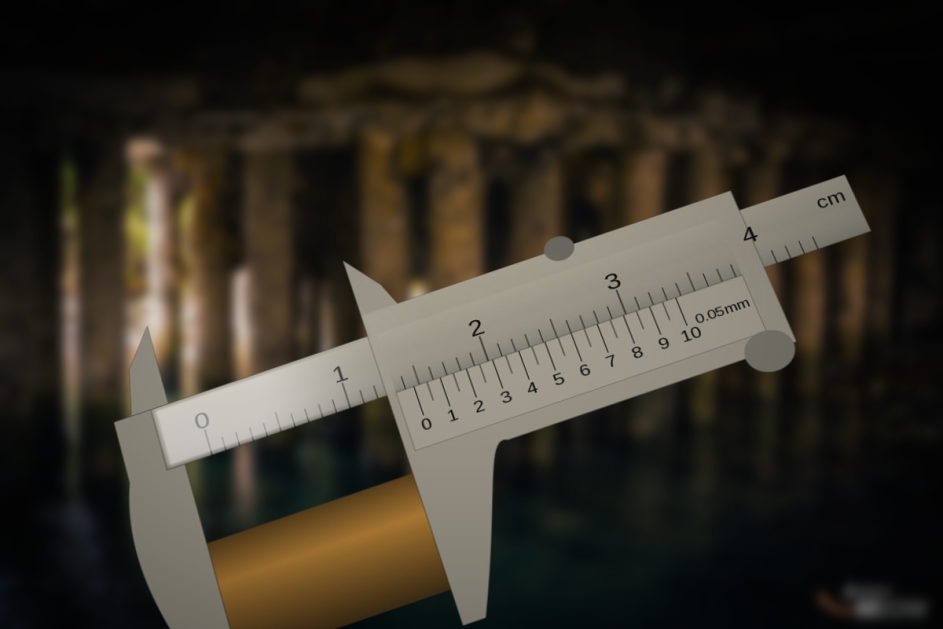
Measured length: 14.6,mm
